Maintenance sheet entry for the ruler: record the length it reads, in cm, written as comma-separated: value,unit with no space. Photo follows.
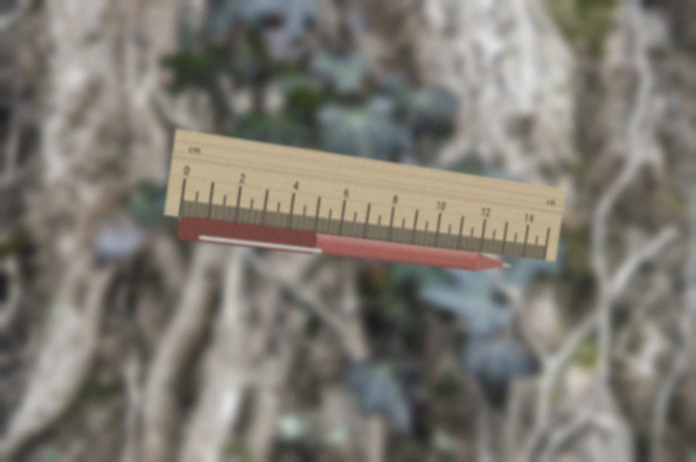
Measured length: 13.5,cm
